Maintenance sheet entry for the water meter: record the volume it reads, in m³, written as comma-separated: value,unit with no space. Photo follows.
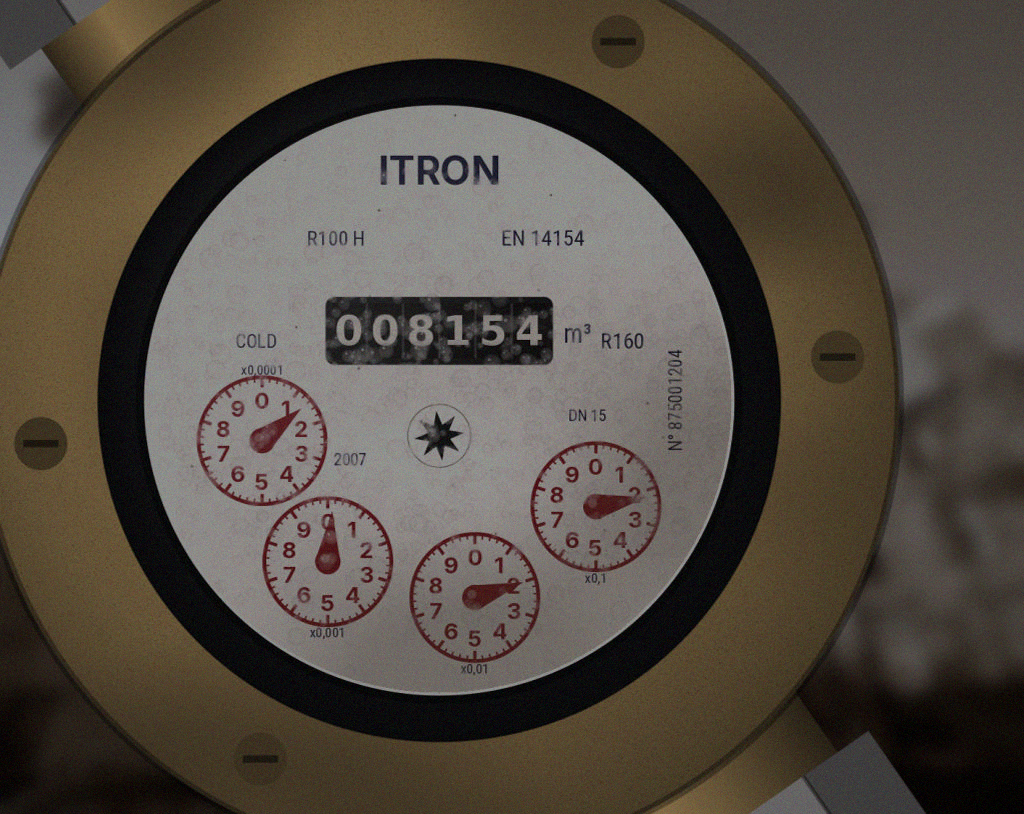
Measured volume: 8154.2201,m³
